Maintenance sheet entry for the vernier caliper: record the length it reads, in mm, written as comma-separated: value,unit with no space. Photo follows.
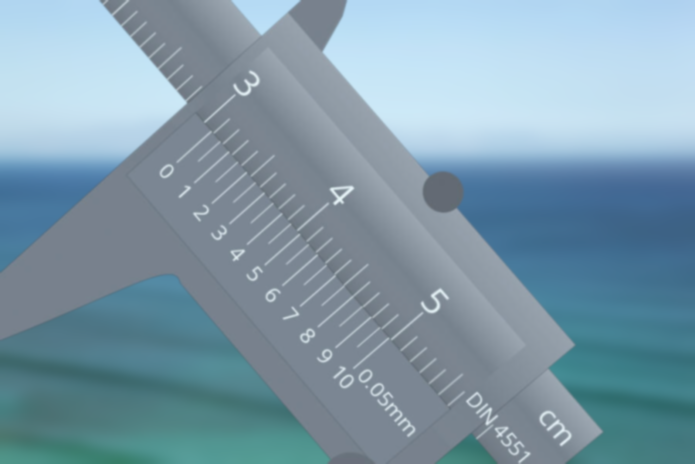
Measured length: 30.8,mm
